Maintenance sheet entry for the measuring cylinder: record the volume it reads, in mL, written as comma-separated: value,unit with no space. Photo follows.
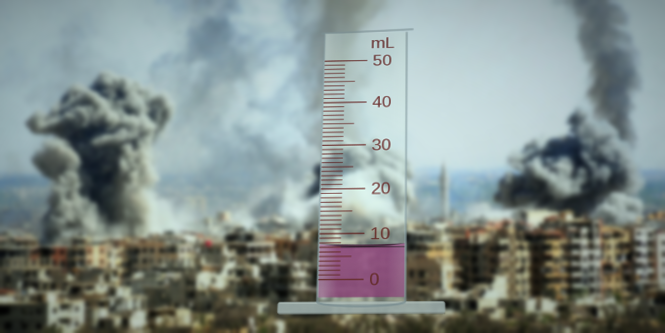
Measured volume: 7,mL
